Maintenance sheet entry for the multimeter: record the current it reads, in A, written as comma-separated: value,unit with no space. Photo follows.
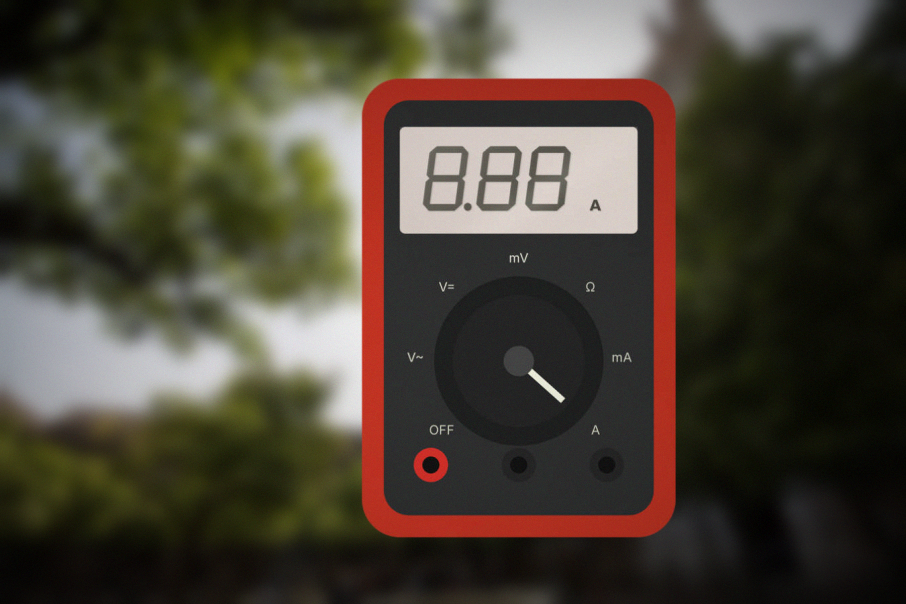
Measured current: 8.88,A
